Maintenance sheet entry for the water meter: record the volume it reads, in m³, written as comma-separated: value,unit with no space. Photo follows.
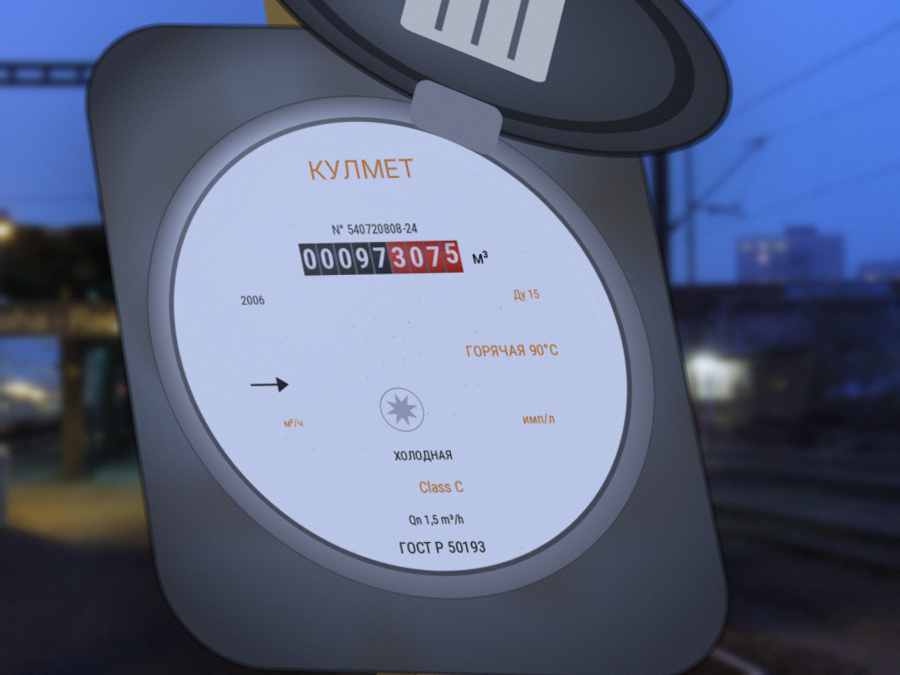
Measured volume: 97.3075,m³
